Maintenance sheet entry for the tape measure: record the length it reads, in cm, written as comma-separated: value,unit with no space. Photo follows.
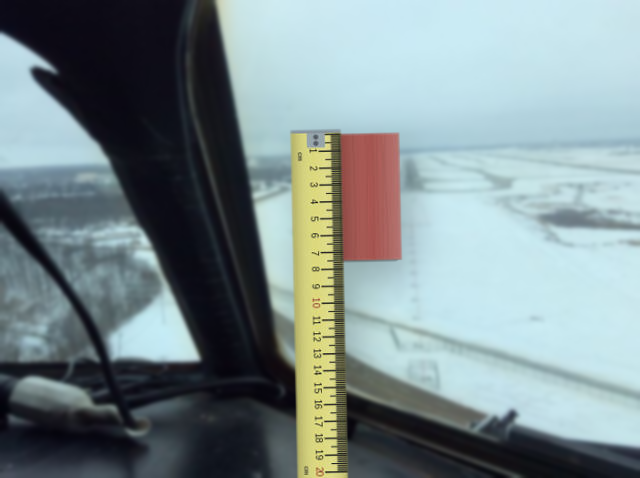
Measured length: 7.5,cm
